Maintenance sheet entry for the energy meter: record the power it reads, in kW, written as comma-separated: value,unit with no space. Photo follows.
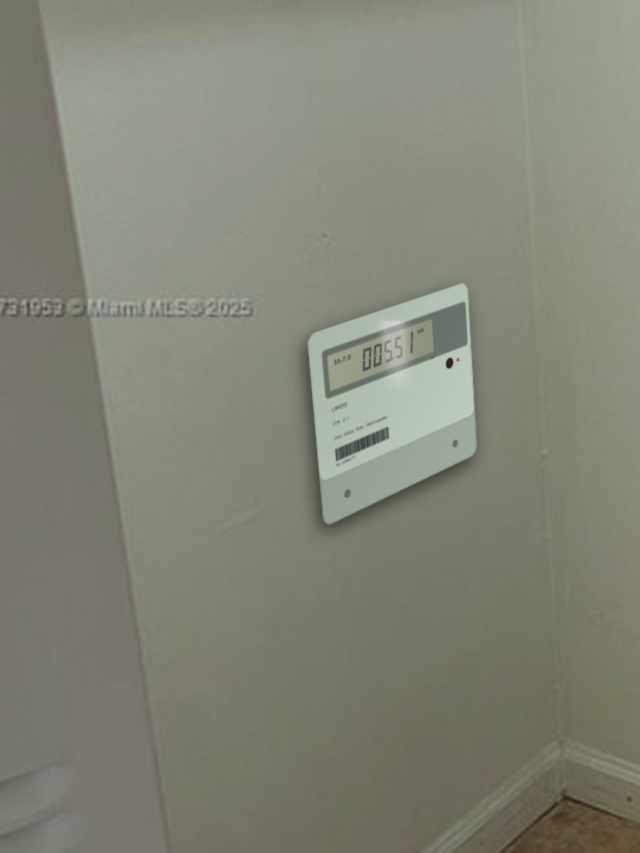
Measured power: 5.51,kW
